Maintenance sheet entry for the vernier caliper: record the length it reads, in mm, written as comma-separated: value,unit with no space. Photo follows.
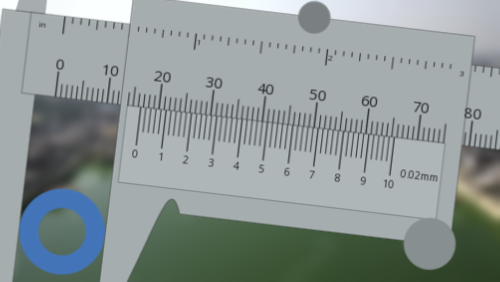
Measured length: 16.5,mm
